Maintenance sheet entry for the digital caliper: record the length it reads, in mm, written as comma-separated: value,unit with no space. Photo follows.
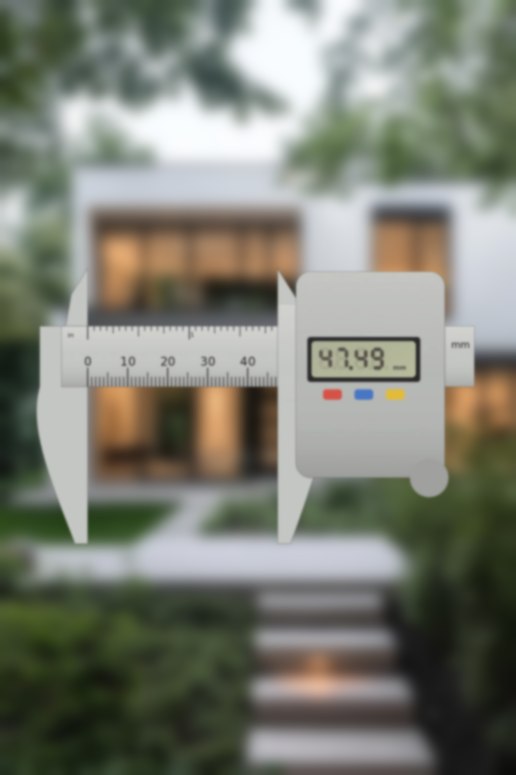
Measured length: 47.49,mm
